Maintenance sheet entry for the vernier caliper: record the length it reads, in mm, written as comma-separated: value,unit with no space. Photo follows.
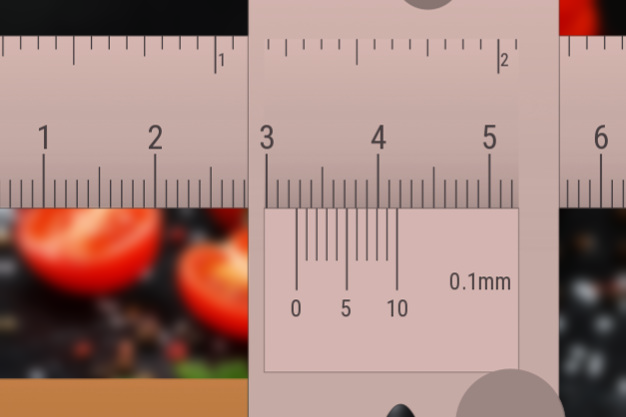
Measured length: 32.7,mm
